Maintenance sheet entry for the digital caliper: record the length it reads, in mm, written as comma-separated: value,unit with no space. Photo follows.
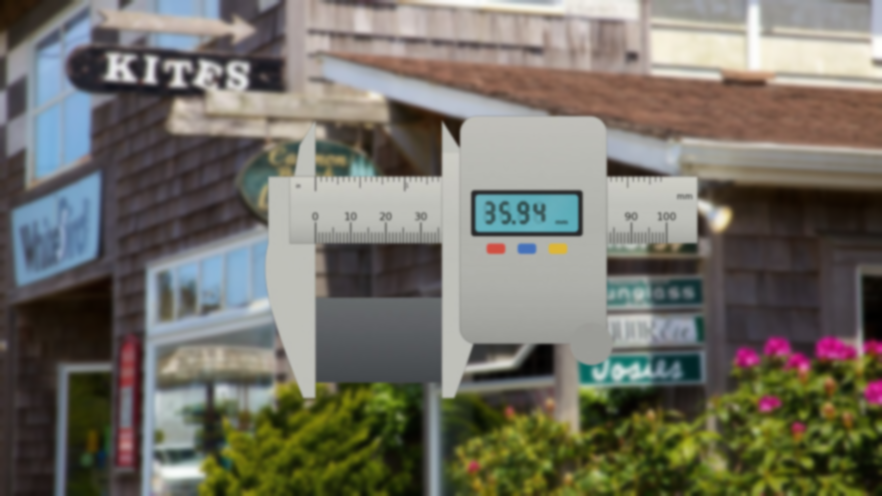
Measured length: 35.94,mm
